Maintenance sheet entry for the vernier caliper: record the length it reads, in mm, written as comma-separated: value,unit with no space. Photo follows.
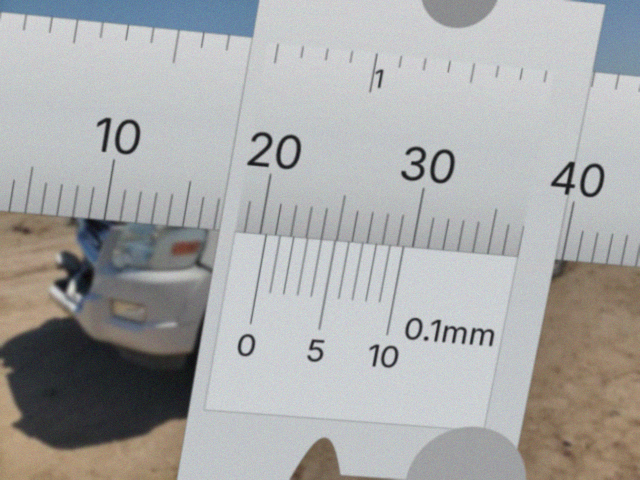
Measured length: 20.4,mm
